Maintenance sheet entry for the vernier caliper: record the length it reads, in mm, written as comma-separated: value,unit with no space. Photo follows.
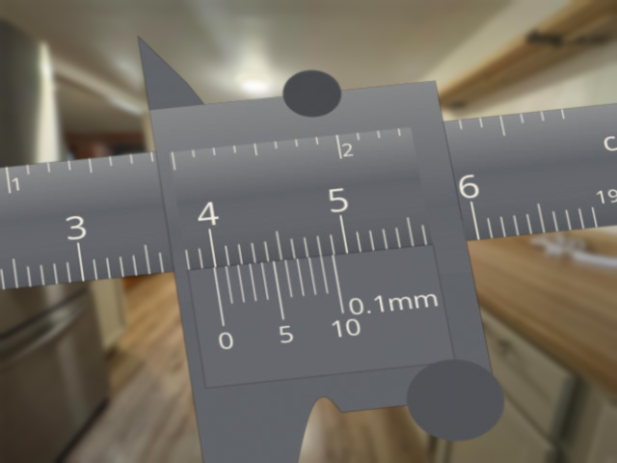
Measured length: 39.9,mm
